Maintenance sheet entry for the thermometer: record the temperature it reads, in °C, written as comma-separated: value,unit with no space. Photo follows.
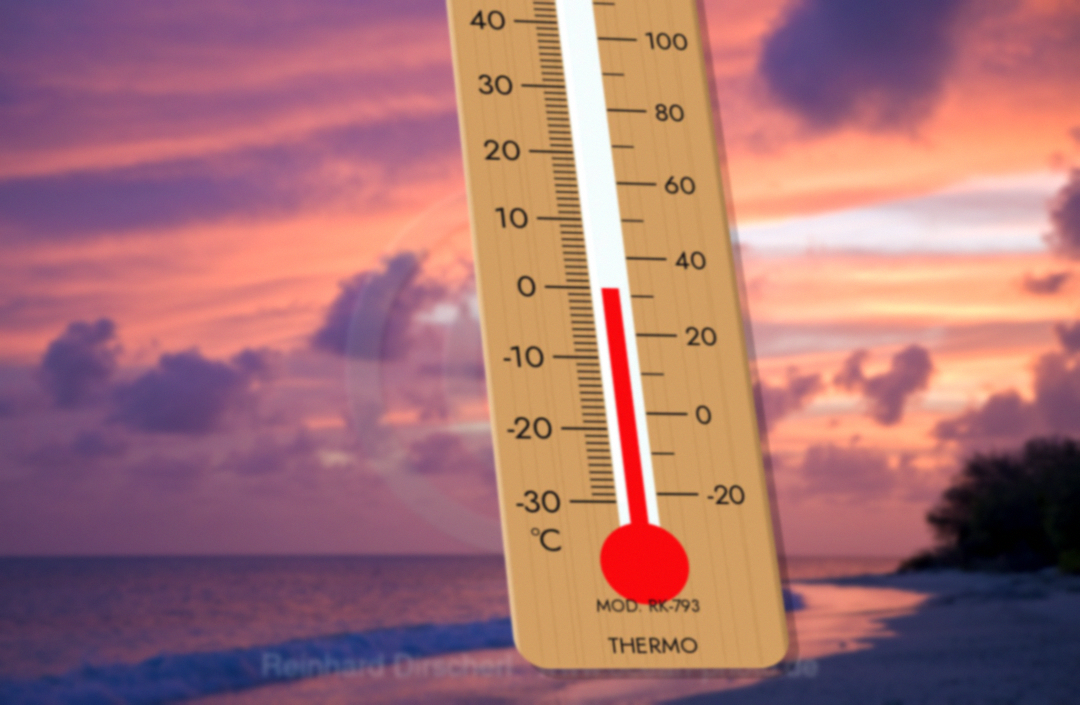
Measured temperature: 0,°C
